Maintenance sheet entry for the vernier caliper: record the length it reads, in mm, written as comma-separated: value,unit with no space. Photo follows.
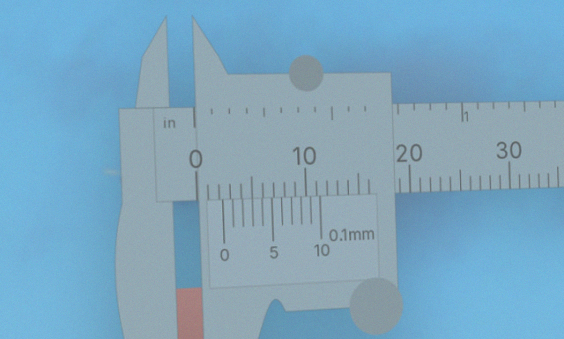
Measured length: 2.3,mm
